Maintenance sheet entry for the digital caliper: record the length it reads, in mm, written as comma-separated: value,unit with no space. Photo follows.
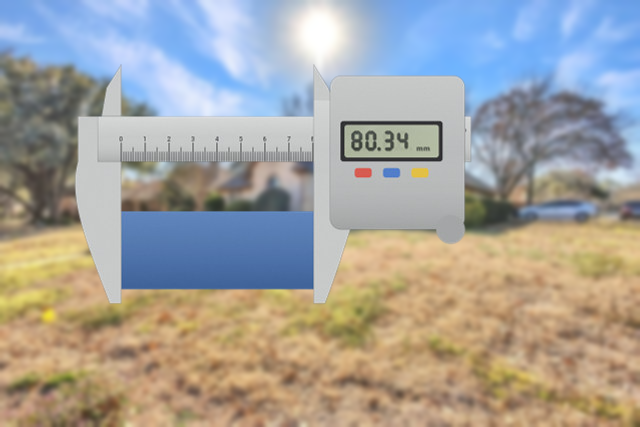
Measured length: 80.34,mm
